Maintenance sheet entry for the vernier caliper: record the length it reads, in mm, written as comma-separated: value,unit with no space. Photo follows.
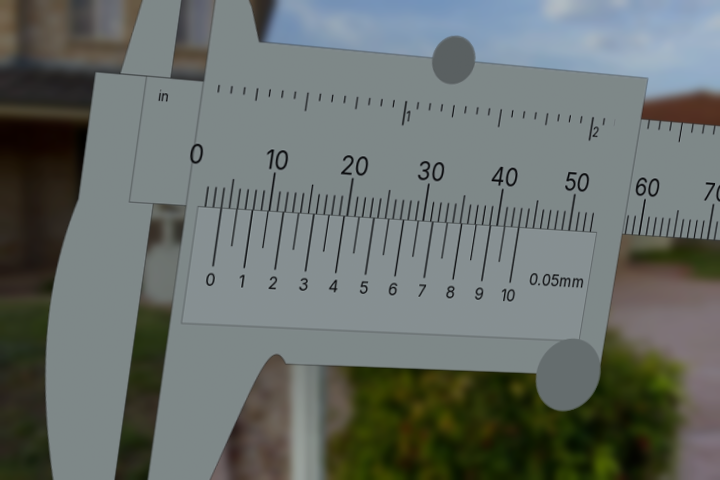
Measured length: 4.0,mm
